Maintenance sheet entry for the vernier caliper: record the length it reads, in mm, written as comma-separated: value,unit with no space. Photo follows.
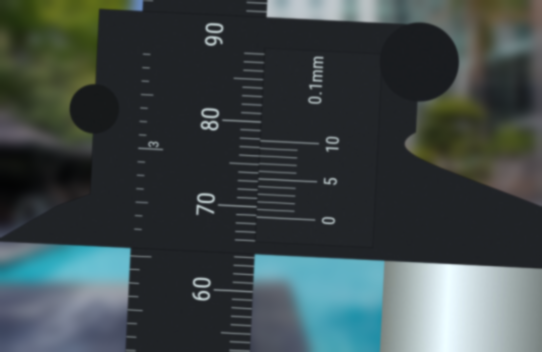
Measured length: 68.8,mm
